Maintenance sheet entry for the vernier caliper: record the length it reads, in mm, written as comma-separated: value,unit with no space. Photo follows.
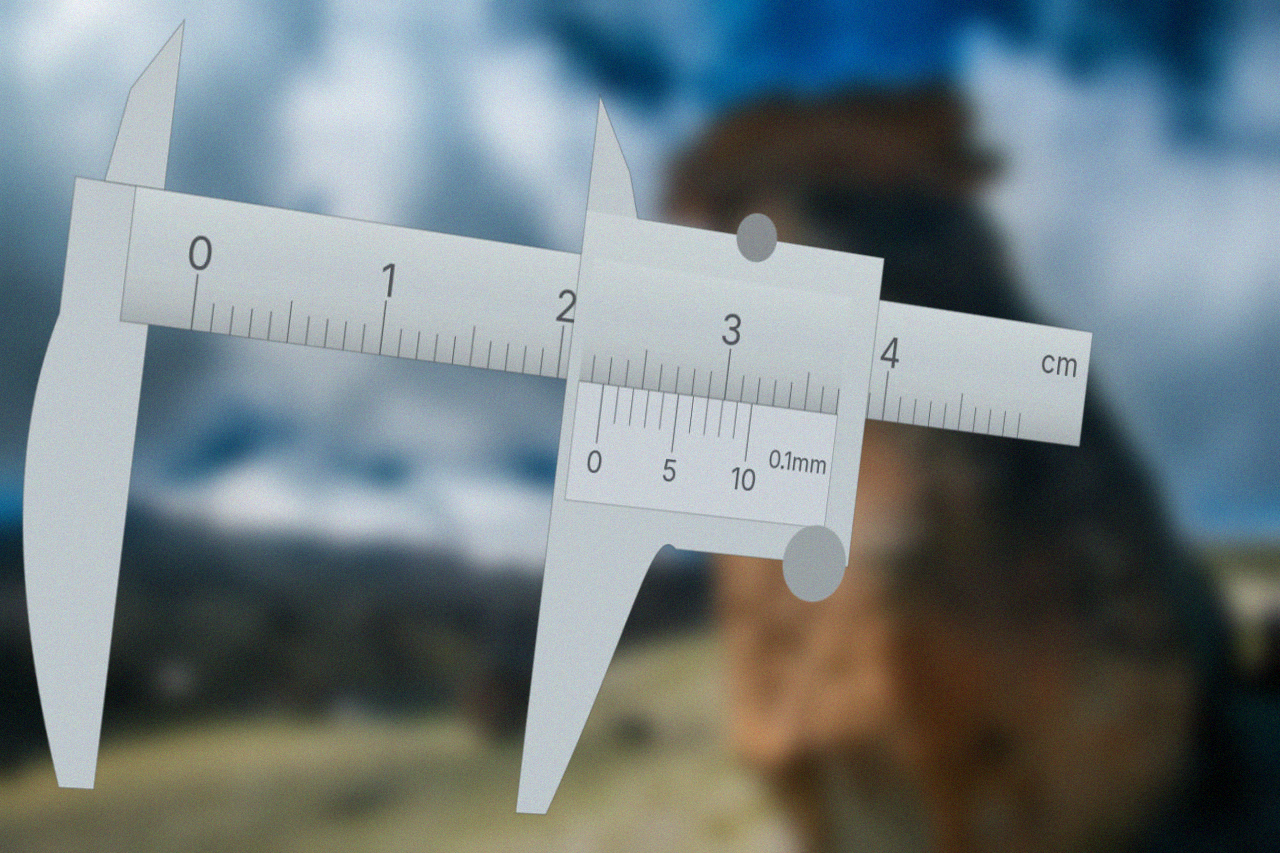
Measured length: 22.7,mm
